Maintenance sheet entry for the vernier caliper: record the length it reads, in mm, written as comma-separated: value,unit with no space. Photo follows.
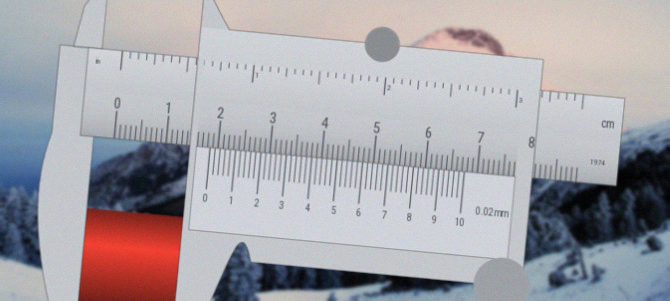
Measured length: 18.5,mm
